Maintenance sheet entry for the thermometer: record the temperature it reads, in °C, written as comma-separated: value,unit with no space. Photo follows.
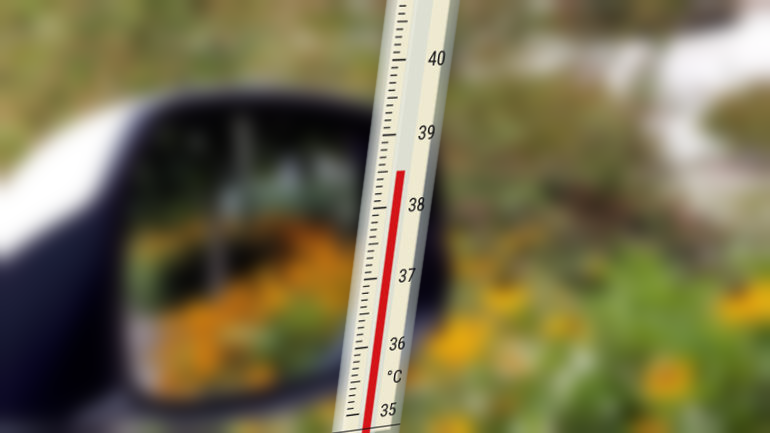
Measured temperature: 38.5,°C
